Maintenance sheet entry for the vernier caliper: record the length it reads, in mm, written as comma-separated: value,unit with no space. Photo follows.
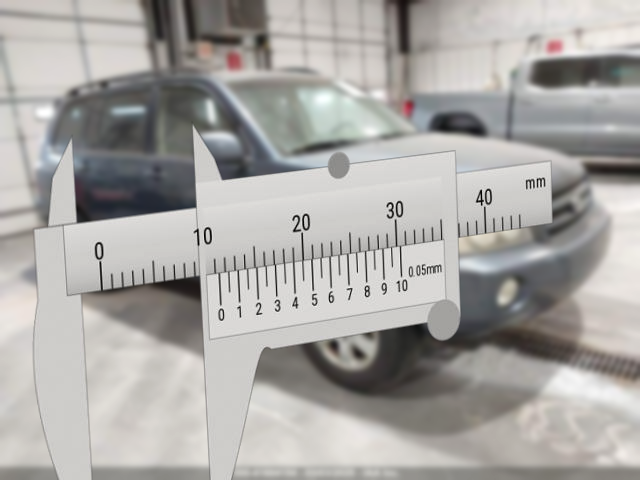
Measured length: 11.4,mm
